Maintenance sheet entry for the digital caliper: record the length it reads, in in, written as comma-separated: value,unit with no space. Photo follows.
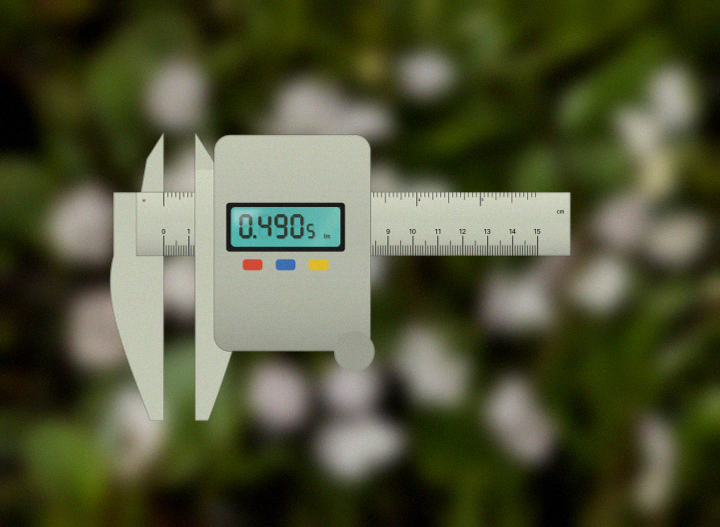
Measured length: 0.4905,in
